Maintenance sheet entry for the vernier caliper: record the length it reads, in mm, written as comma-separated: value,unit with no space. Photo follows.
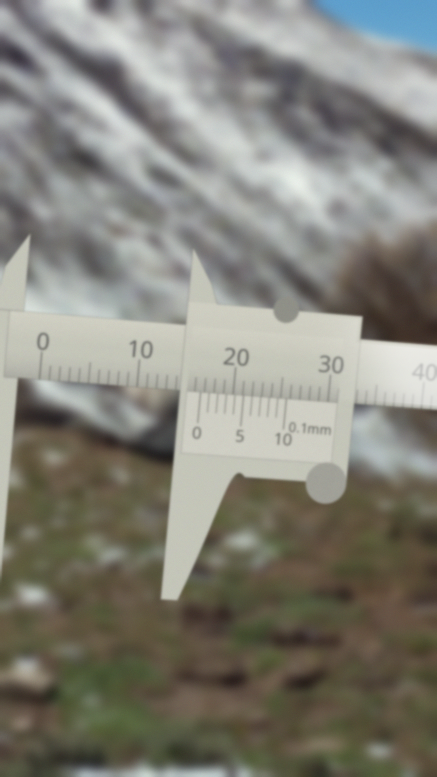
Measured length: 16.6,mm
